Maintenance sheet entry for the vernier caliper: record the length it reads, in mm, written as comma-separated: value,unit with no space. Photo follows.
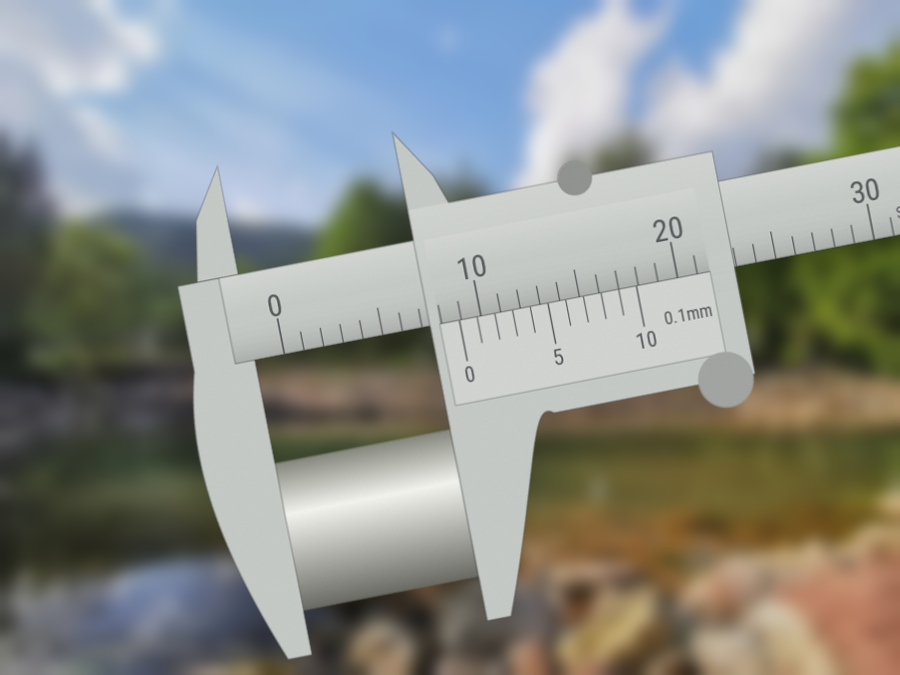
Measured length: 8.9,mm
